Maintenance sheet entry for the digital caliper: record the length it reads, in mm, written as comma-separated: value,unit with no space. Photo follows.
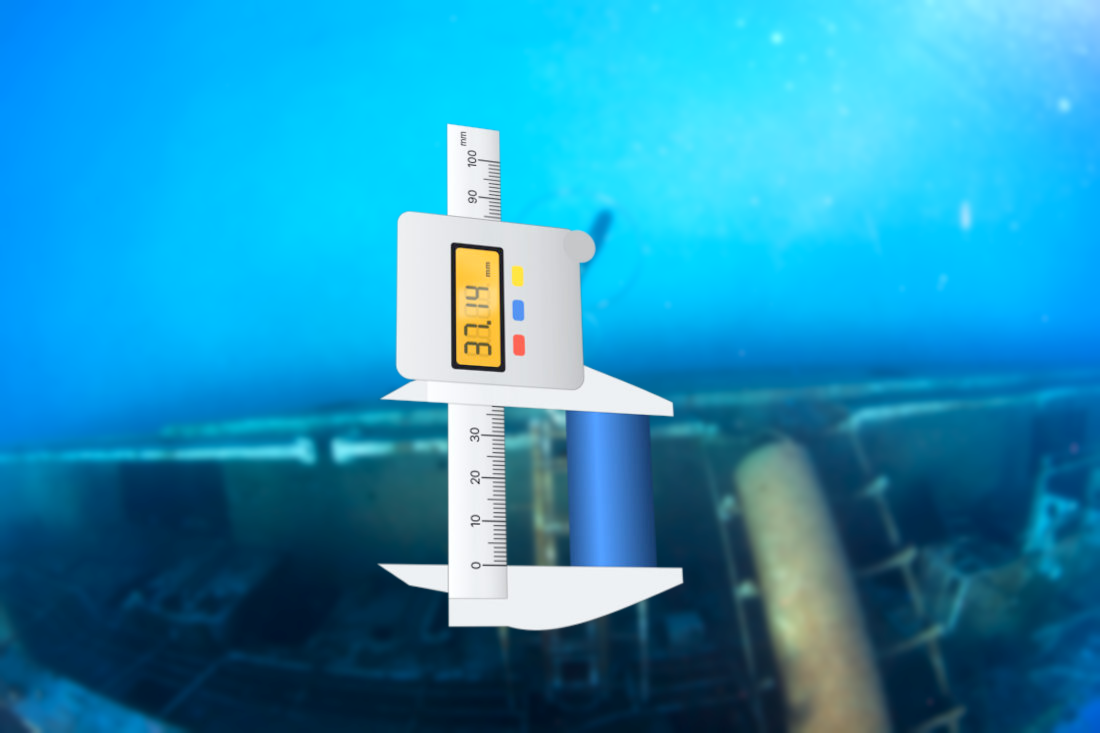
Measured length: 37.14,mm
